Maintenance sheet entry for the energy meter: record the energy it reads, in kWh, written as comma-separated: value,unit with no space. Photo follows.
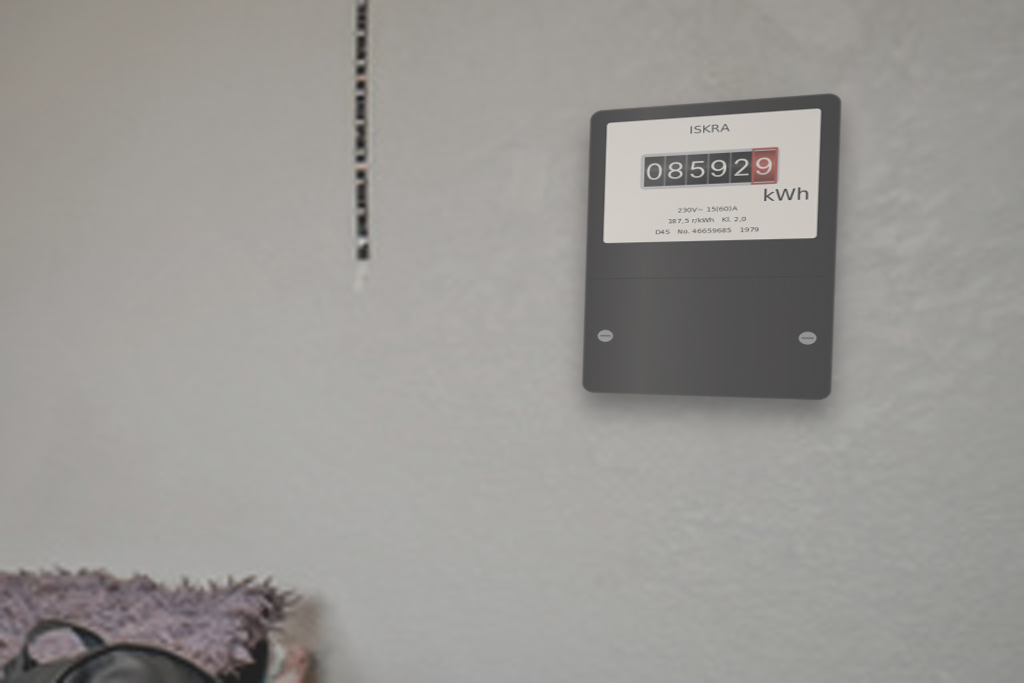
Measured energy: 8592.9,kWh
